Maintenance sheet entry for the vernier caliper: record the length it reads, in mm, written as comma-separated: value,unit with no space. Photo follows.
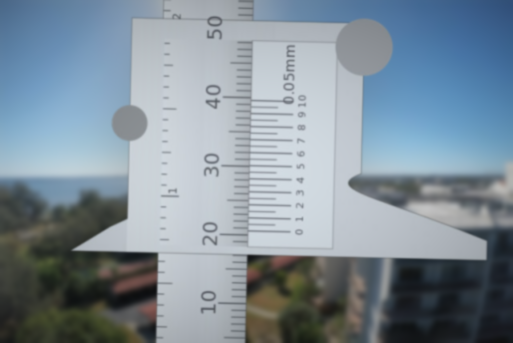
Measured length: 20.6,mm
